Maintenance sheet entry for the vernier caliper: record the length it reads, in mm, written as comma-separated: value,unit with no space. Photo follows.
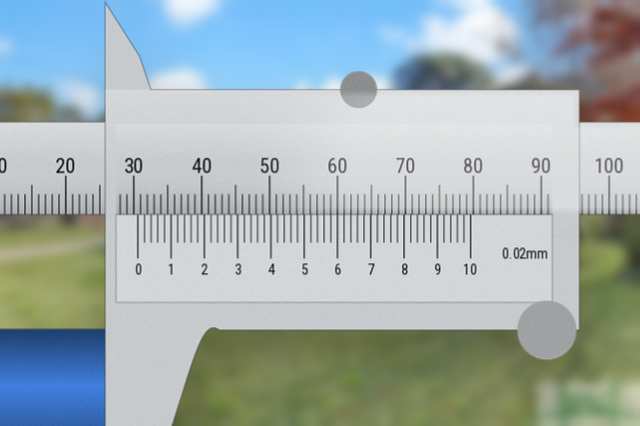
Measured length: 30.6,mm
